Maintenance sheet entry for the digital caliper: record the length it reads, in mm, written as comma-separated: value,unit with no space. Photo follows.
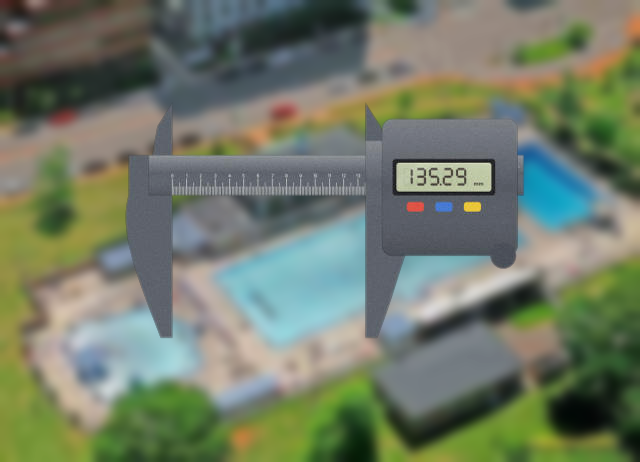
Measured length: 135.29,mm
